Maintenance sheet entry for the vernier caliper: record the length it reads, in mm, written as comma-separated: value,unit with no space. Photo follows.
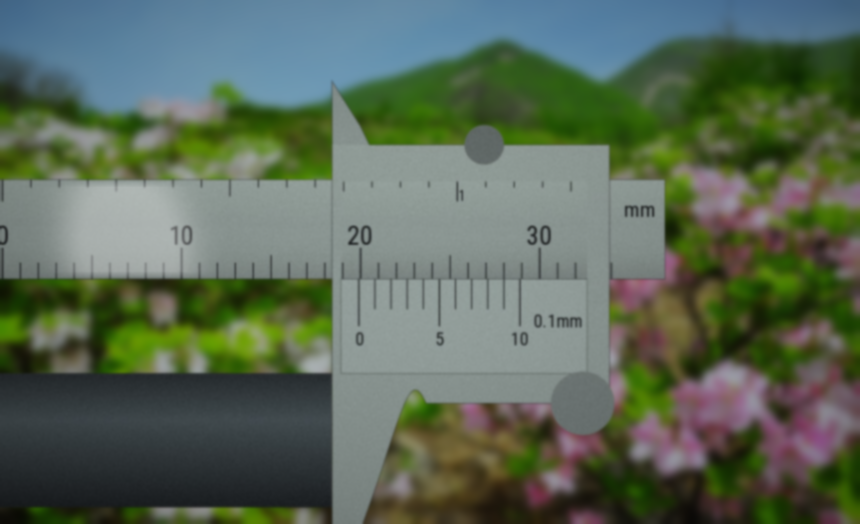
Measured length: 19.9,mm
